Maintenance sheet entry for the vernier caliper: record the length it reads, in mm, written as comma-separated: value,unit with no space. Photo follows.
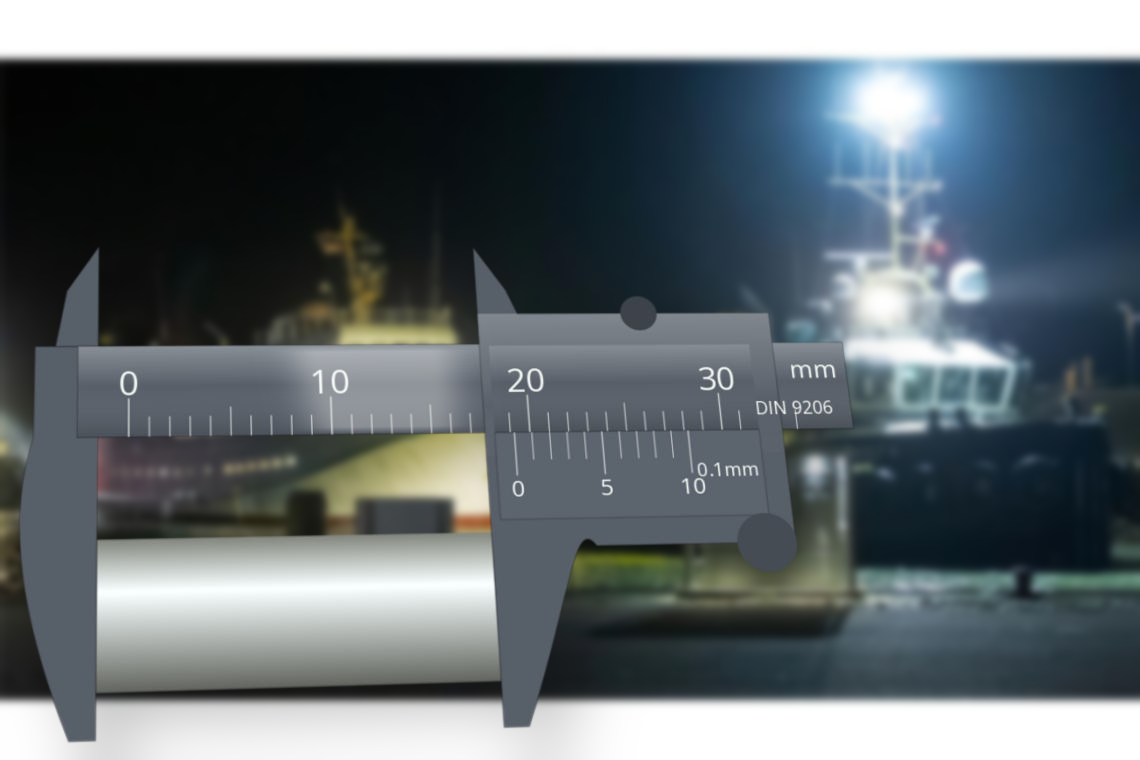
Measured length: 19.2,mm
